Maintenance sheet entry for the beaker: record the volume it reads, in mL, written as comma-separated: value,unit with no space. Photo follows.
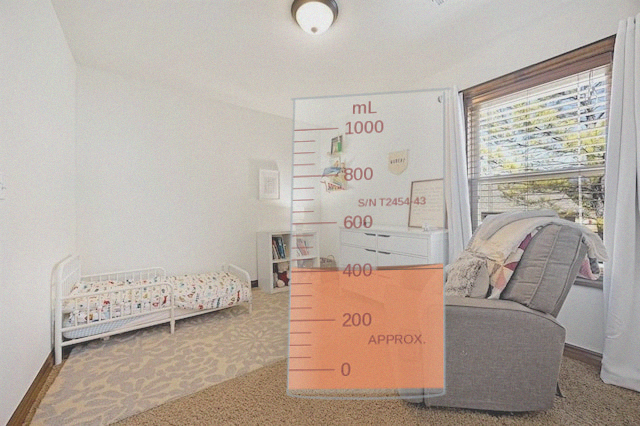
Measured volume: 400,mL
